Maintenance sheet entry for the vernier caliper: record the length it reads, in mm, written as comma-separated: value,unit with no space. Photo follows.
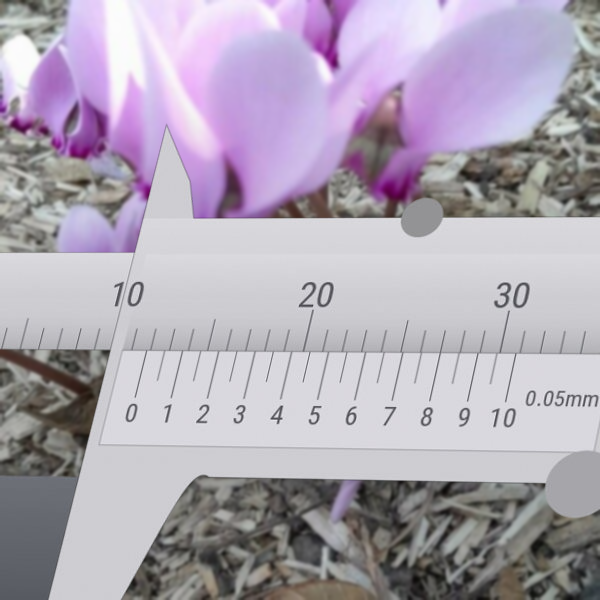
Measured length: 11.8,mm
